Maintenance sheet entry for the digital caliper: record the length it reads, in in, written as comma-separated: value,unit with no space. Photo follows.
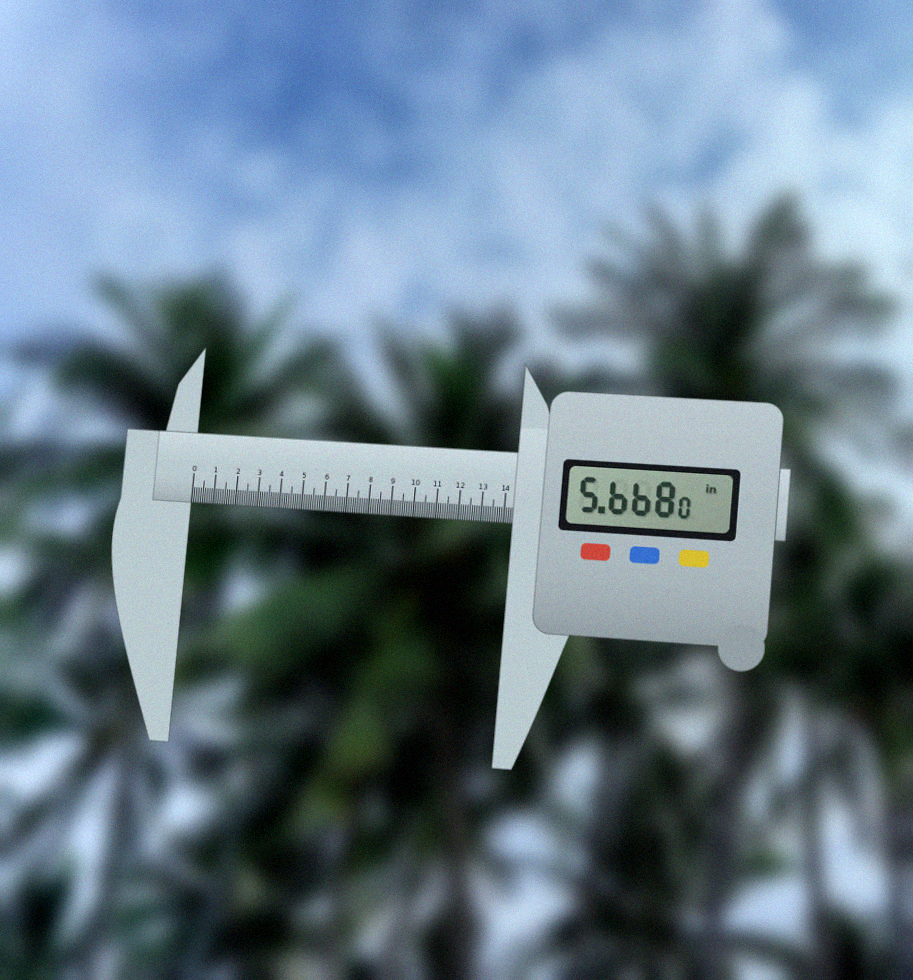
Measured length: 5.6680,in
